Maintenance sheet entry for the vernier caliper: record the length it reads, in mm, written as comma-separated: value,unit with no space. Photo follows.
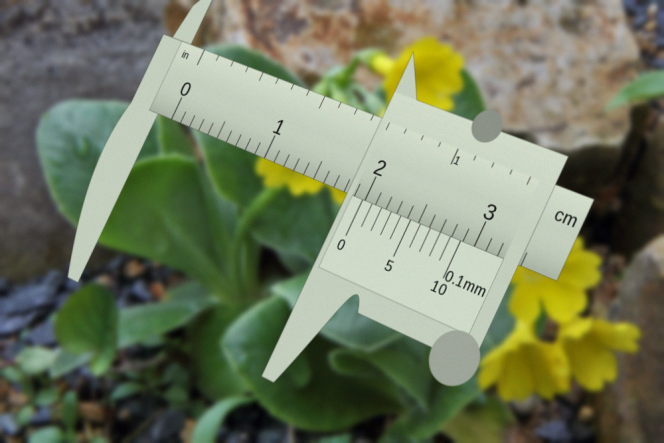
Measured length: 19.8,mm
